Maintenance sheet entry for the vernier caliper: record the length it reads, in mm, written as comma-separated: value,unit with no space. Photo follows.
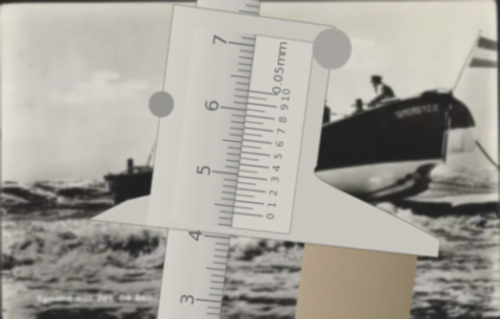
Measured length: 44.0,mm
